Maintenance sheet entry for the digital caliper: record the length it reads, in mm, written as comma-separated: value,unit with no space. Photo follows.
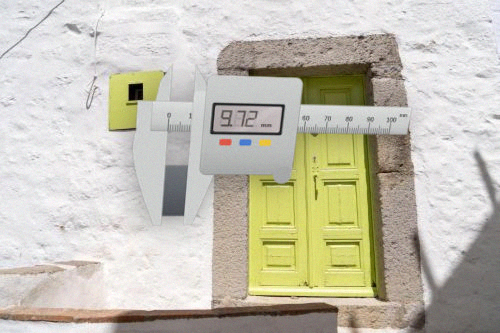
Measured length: 9.72,mm
